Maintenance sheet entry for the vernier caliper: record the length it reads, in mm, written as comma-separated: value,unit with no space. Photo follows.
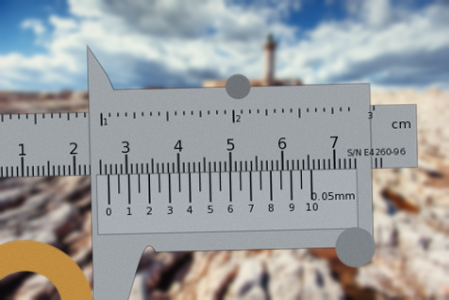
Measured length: 26.5,mm
